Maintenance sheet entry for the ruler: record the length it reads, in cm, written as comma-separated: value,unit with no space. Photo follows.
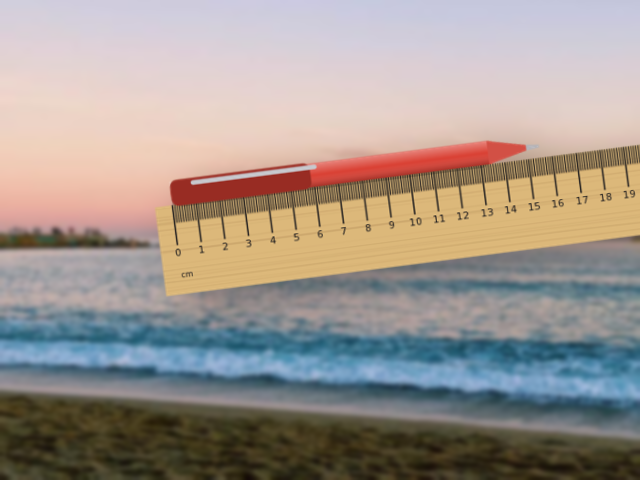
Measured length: 15.5,cm
